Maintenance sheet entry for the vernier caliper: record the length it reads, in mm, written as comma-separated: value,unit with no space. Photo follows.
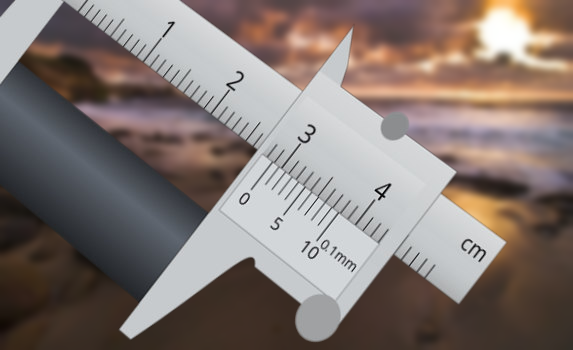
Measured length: 28.8,mm
